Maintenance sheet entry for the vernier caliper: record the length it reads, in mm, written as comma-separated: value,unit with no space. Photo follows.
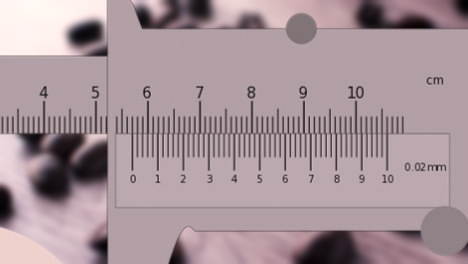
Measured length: 57.0,mm
